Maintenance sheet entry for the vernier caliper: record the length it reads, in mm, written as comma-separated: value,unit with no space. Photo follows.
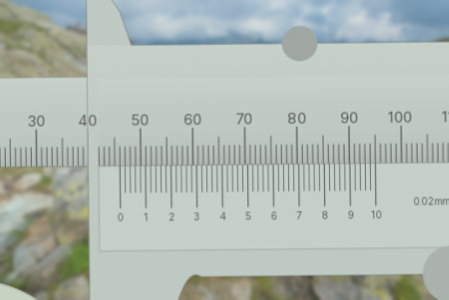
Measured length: 46.0,mm
